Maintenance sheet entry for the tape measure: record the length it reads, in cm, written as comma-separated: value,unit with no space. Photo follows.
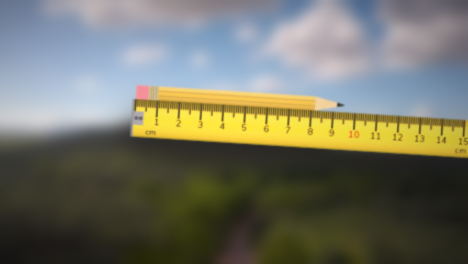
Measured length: 9.5,cm
